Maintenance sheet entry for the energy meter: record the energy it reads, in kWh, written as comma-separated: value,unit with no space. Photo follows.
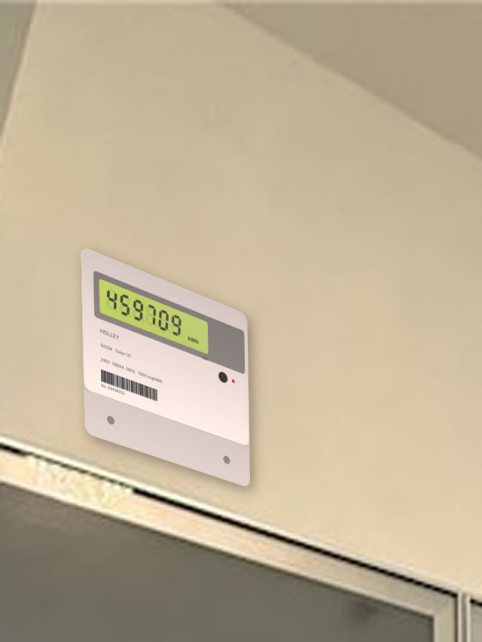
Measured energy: 459709,kWh
